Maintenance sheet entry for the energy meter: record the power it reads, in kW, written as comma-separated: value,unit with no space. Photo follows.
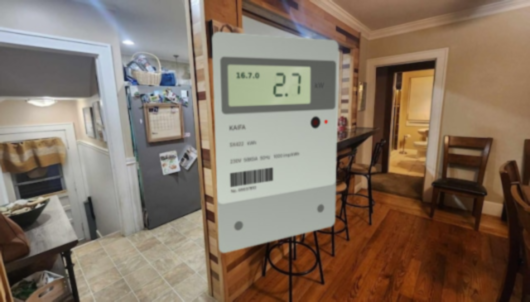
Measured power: 2.7,kW
